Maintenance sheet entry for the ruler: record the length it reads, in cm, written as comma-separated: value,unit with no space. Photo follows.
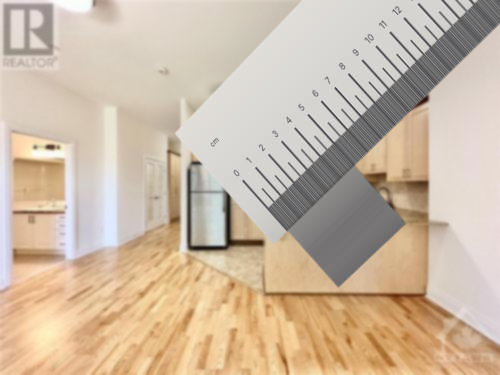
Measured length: 5,cm
